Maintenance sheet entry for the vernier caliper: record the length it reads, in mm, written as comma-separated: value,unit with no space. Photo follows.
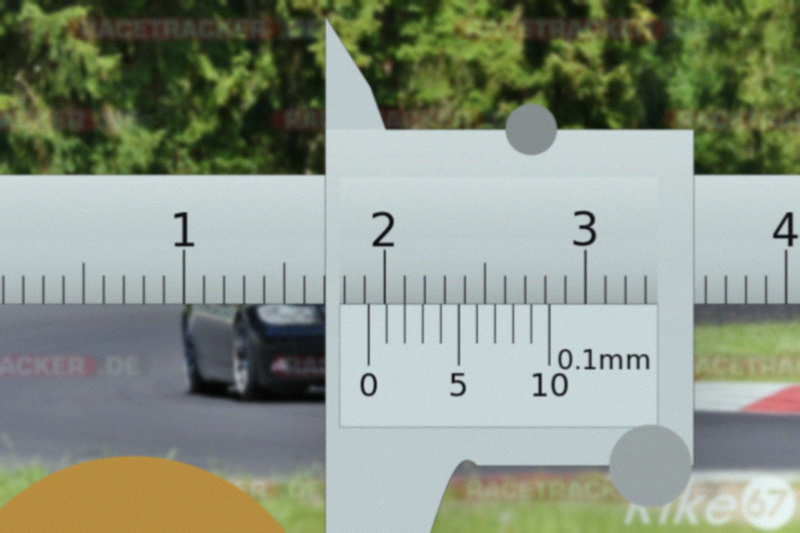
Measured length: 19.2,mm
